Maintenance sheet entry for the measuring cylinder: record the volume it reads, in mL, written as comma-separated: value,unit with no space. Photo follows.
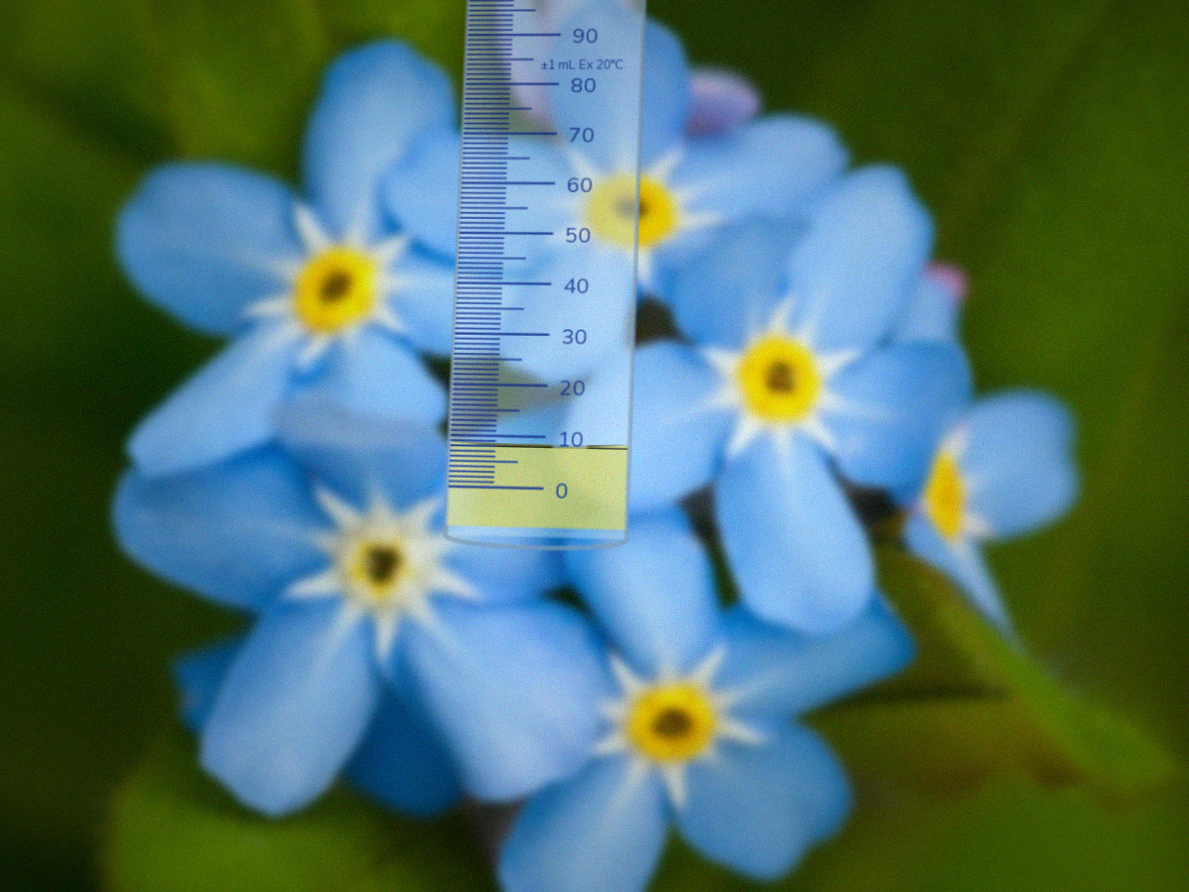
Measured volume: 8,mL
